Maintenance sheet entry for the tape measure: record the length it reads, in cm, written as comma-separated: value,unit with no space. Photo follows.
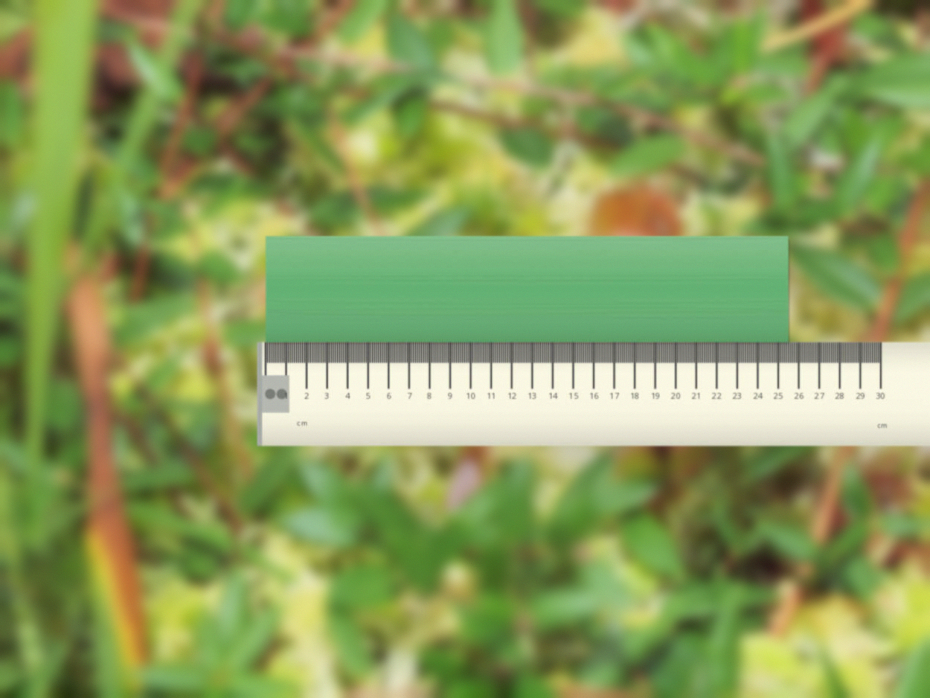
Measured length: 25.5,cm
